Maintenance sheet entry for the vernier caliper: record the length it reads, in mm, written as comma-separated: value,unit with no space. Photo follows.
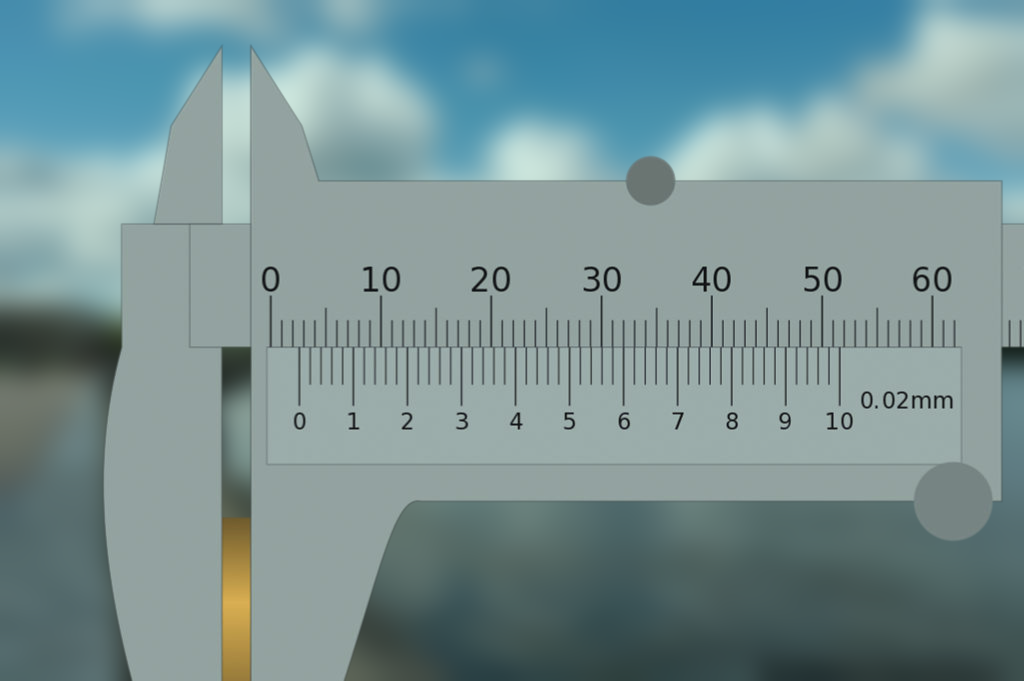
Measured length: 2.6,mm
